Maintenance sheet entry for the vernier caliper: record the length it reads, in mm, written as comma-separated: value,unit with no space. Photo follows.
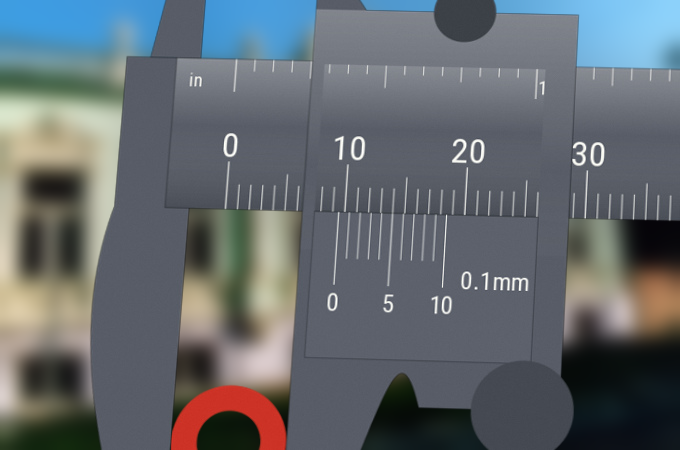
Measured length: 9.5,mm
